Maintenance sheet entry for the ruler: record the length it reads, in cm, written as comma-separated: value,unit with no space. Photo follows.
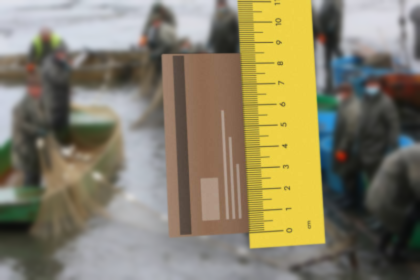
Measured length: 8.5,cm
